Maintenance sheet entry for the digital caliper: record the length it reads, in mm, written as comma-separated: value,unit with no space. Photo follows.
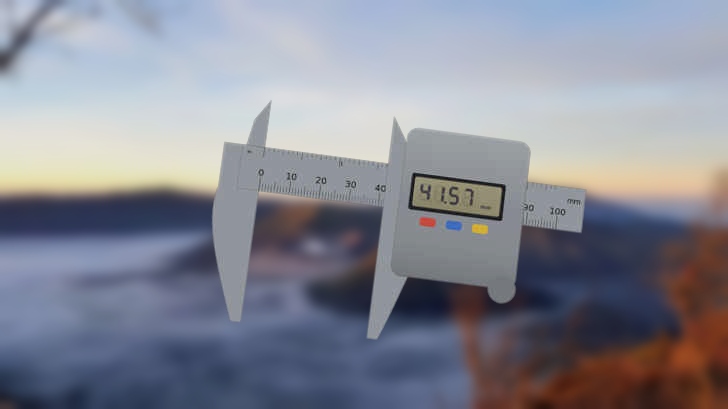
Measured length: 41.57,mm
